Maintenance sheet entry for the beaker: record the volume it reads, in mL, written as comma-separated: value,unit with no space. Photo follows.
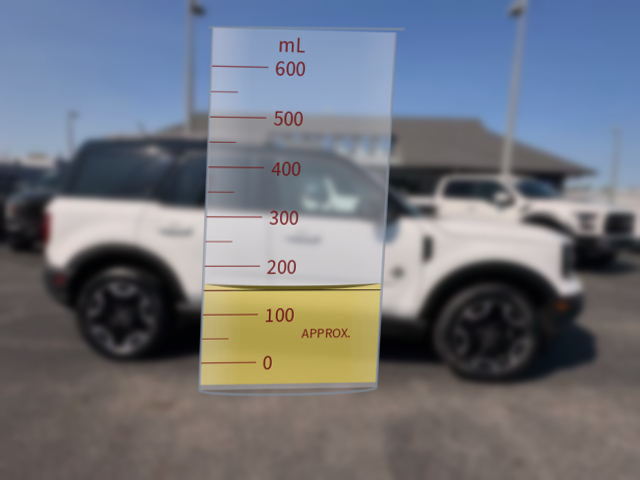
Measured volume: 150,mL
